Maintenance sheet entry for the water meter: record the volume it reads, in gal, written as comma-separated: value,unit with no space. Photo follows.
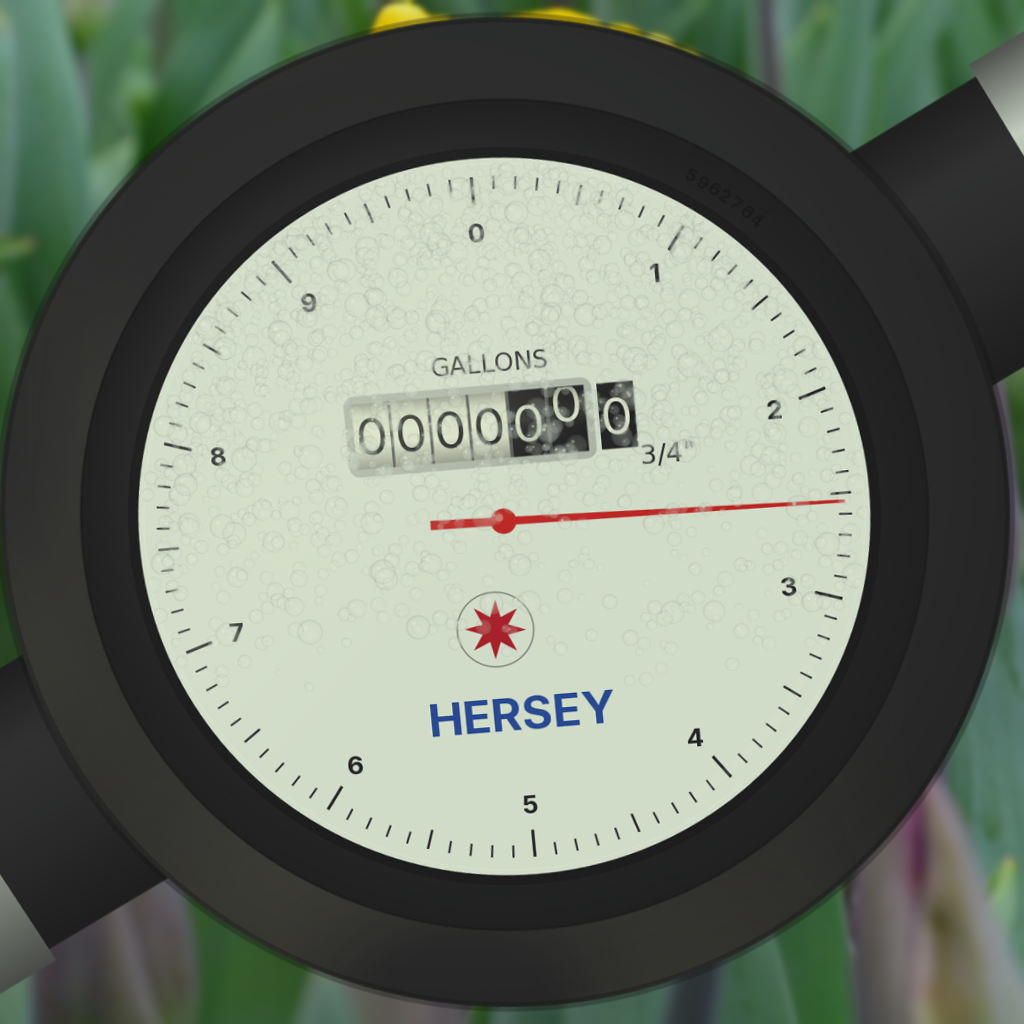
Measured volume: 2.5,gal
